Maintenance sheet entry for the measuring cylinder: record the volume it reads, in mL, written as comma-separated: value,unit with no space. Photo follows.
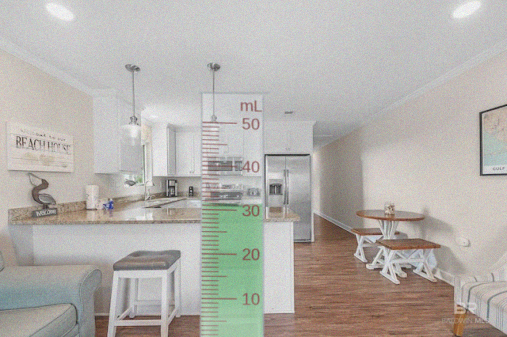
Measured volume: 31,mL
